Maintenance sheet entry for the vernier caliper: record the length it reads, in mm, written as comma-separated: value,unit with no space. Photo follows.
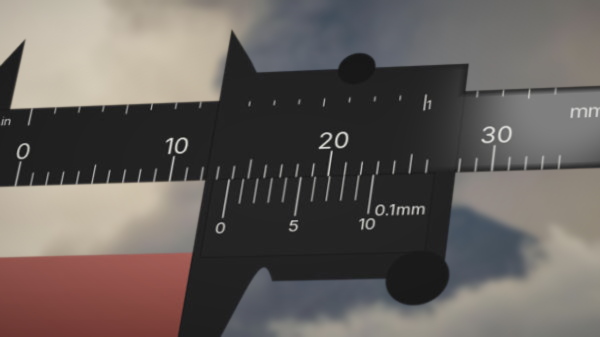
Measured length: 13.8,mm
